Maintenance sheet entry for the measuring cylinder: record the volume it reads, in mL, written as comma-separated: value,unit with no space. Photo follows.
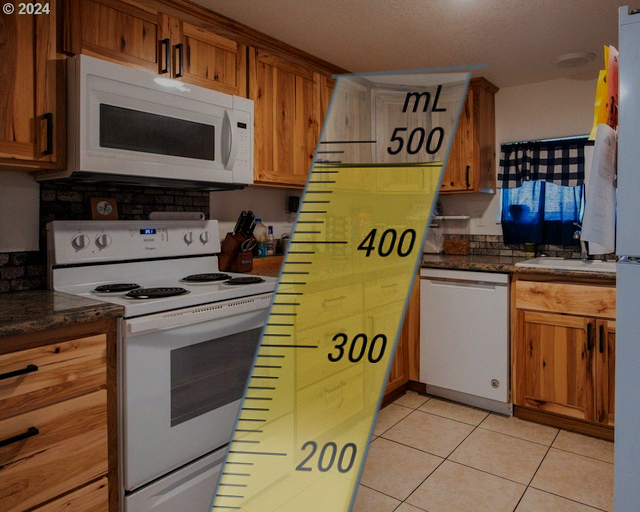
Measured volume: 475,mL
